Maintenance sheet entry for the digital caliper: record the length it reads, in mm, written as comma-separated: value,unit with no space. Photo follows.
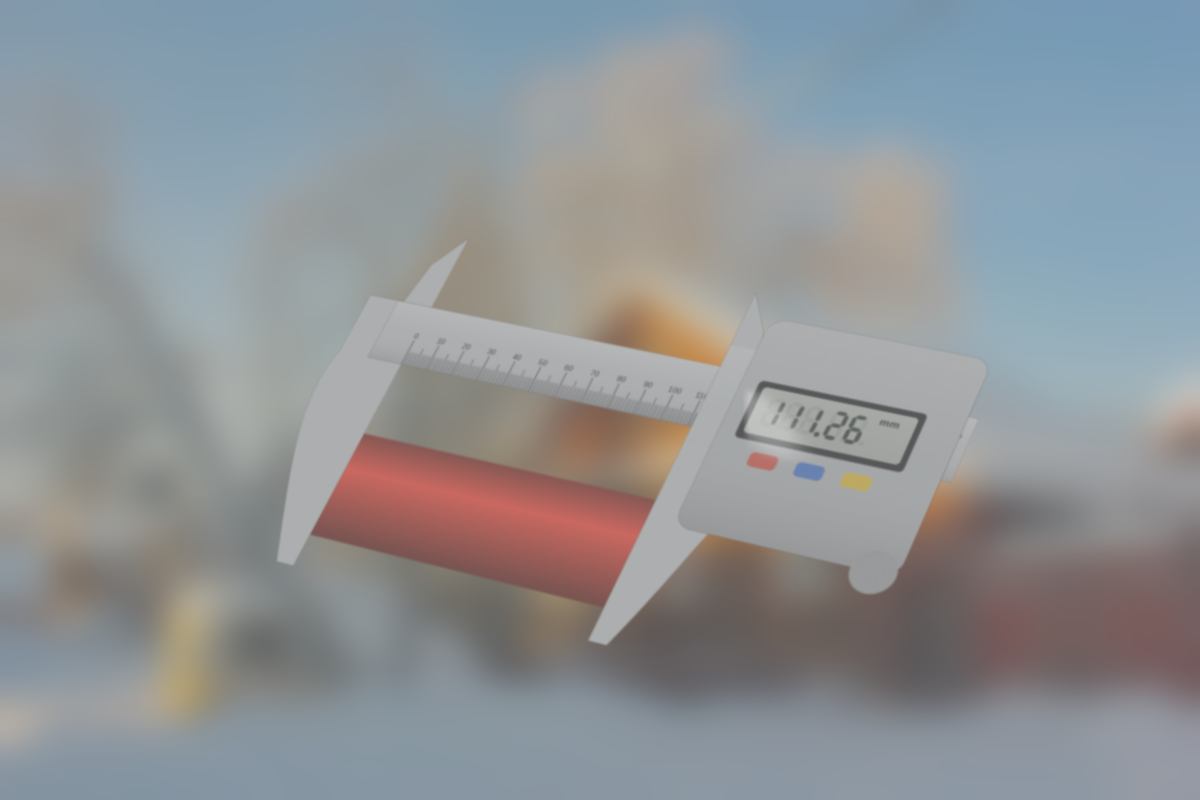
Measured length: 111.26,mm
